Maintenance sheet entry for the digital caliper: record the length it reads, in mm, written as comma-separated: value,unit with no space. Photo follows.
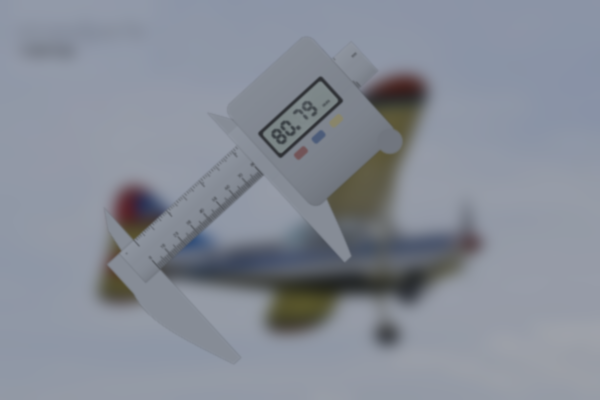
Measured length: 80.79,mm
